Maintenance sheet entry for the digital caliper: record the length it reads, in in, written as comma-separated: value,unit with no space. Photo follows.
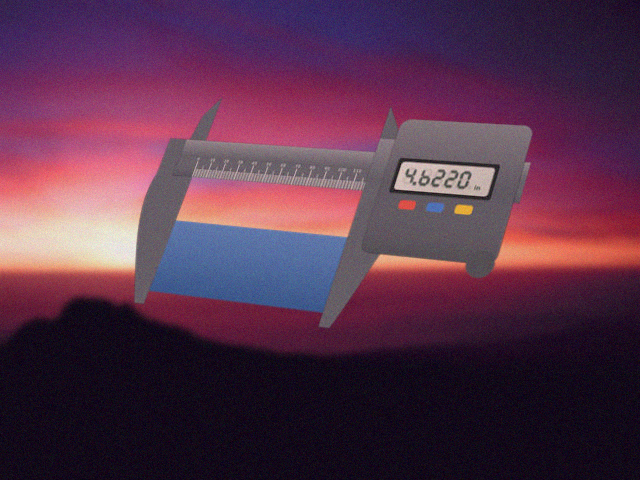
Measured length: 4.6220,in
